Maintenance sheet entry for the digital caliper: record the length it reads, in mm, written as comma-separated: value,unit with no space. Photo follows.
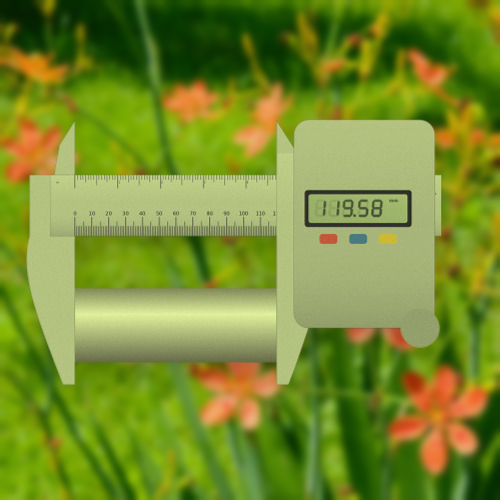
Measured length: 119.58,mm
